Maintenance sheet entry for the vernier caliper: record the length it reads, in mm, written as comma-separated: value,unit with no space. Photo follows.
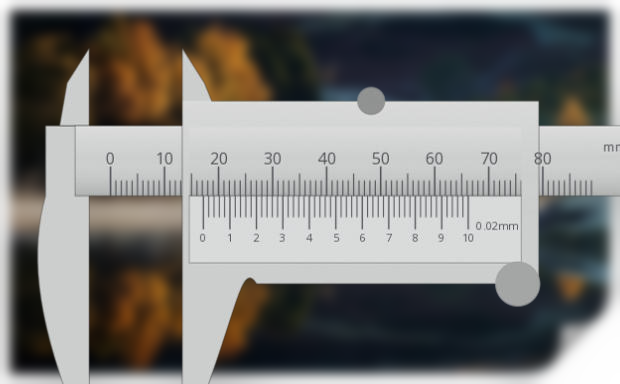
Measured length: 17.2,mm
